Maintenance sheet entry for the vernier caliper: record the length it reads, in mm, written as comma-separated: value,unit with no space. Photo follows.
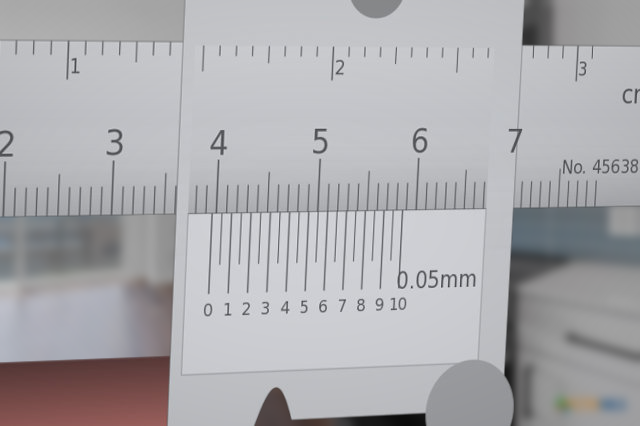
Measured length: 39.6,mm
